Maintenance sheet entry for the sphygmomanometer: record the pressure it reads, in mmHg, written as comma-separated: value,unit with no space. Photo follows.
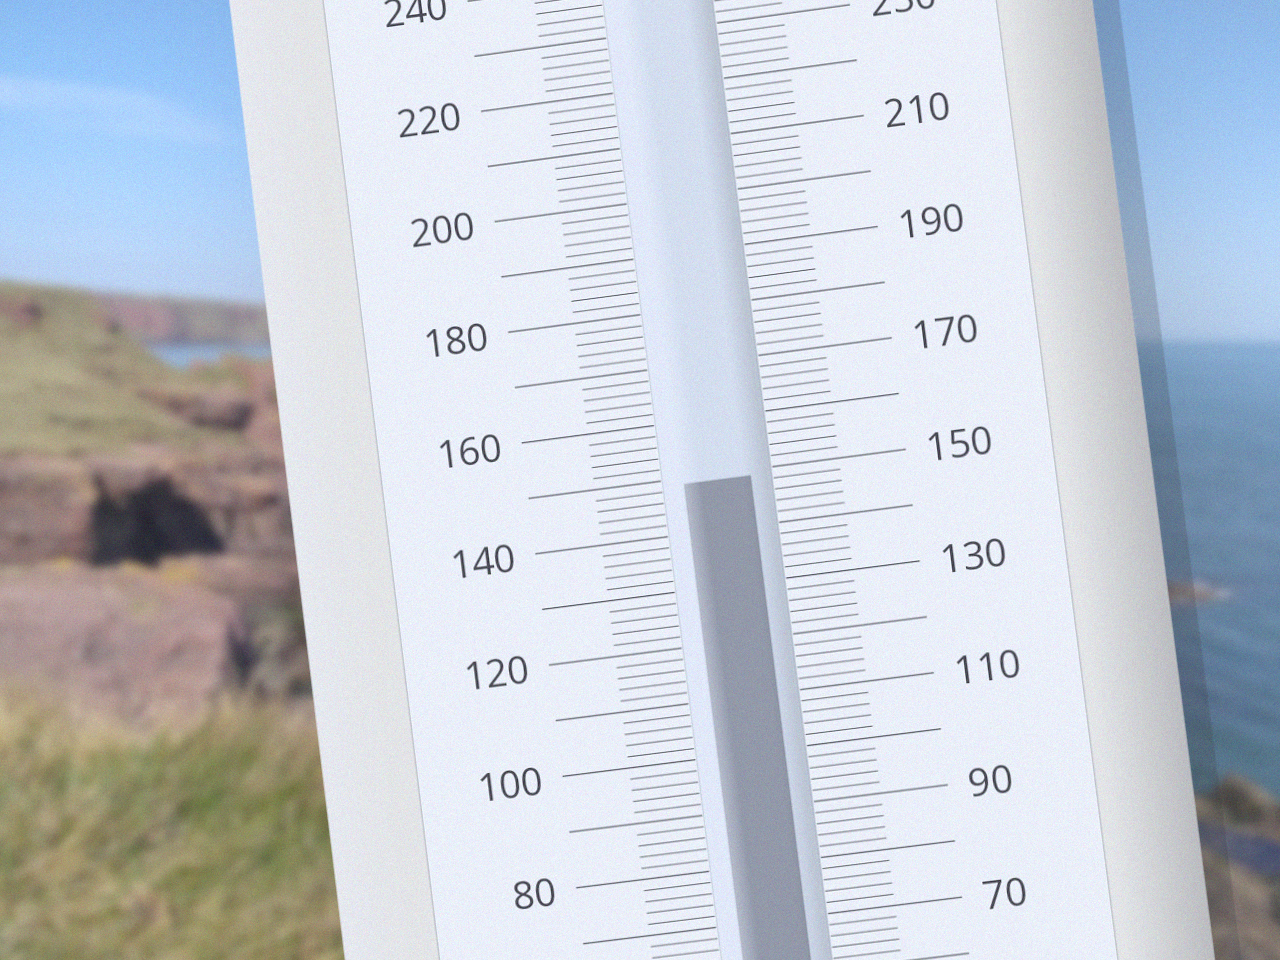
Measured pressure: 149,mmHg
